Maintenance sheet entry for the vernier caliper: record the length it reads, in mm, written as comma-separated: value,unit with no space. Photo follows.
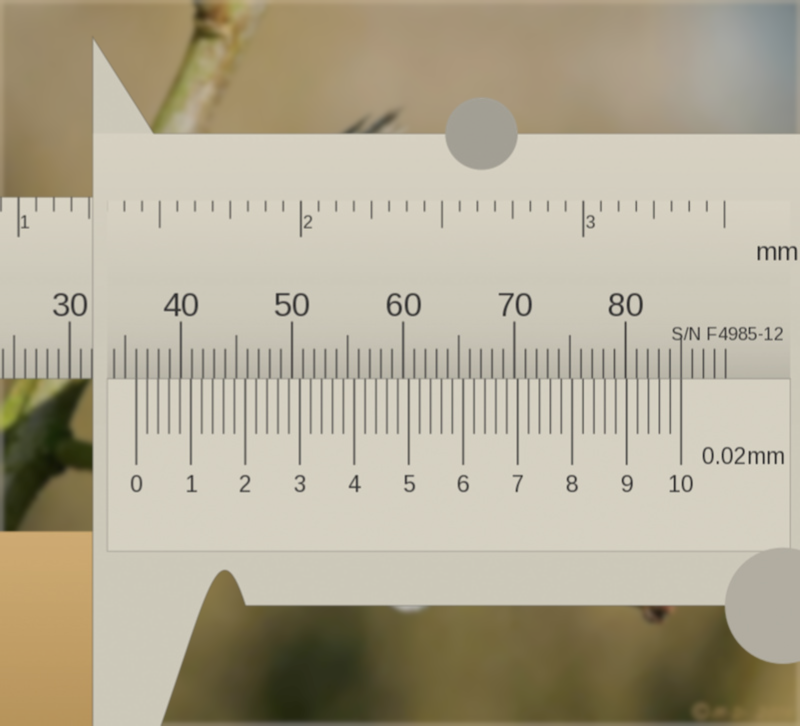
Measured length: 36.0,mm
